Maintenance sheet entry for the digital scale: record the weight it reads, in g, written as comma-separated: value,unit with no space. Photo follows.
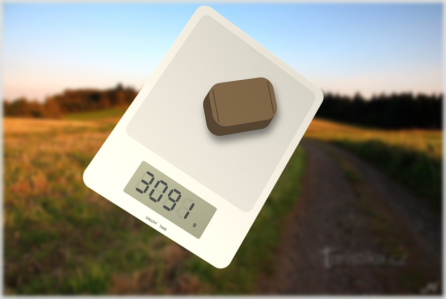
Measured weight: 3091,g
